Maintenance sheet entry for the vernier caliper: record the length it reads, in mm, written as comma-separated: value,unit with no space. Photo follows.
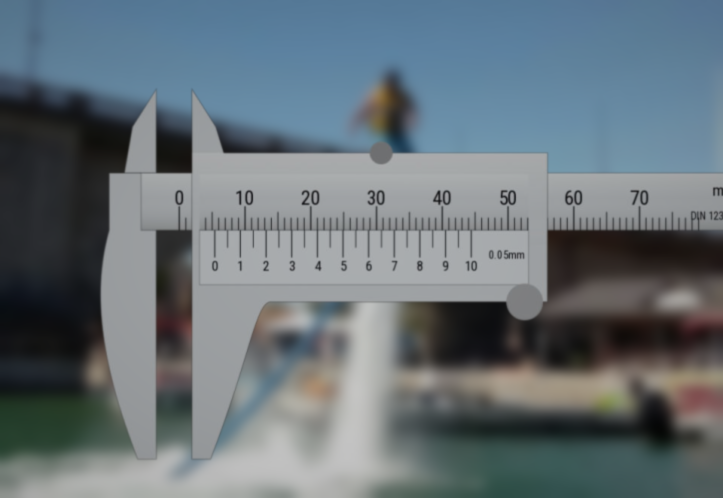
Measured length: 5.4,mm
